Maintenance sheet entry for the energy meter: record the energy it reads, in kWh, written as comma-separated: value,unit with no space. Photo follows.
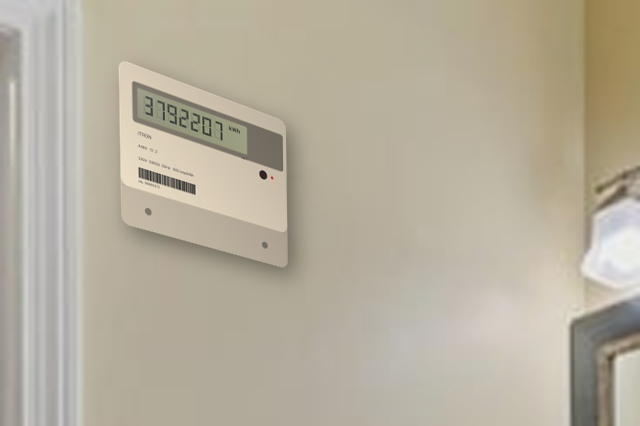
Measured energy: 3792207,kWh
